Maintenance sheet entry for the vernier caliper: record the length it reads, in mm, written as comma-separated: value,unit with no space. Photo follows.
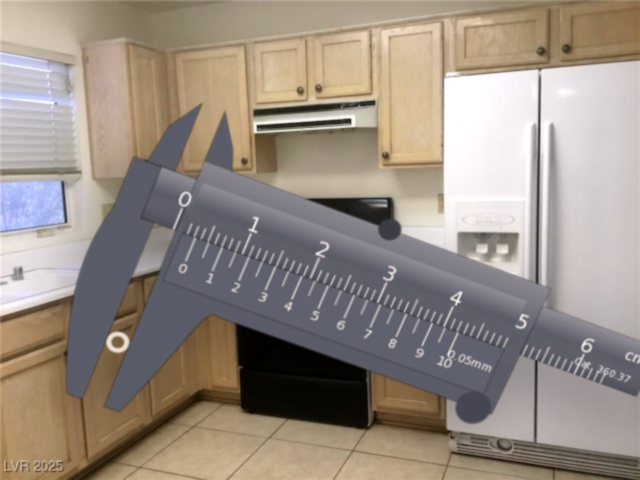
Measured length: 3.2,mm
